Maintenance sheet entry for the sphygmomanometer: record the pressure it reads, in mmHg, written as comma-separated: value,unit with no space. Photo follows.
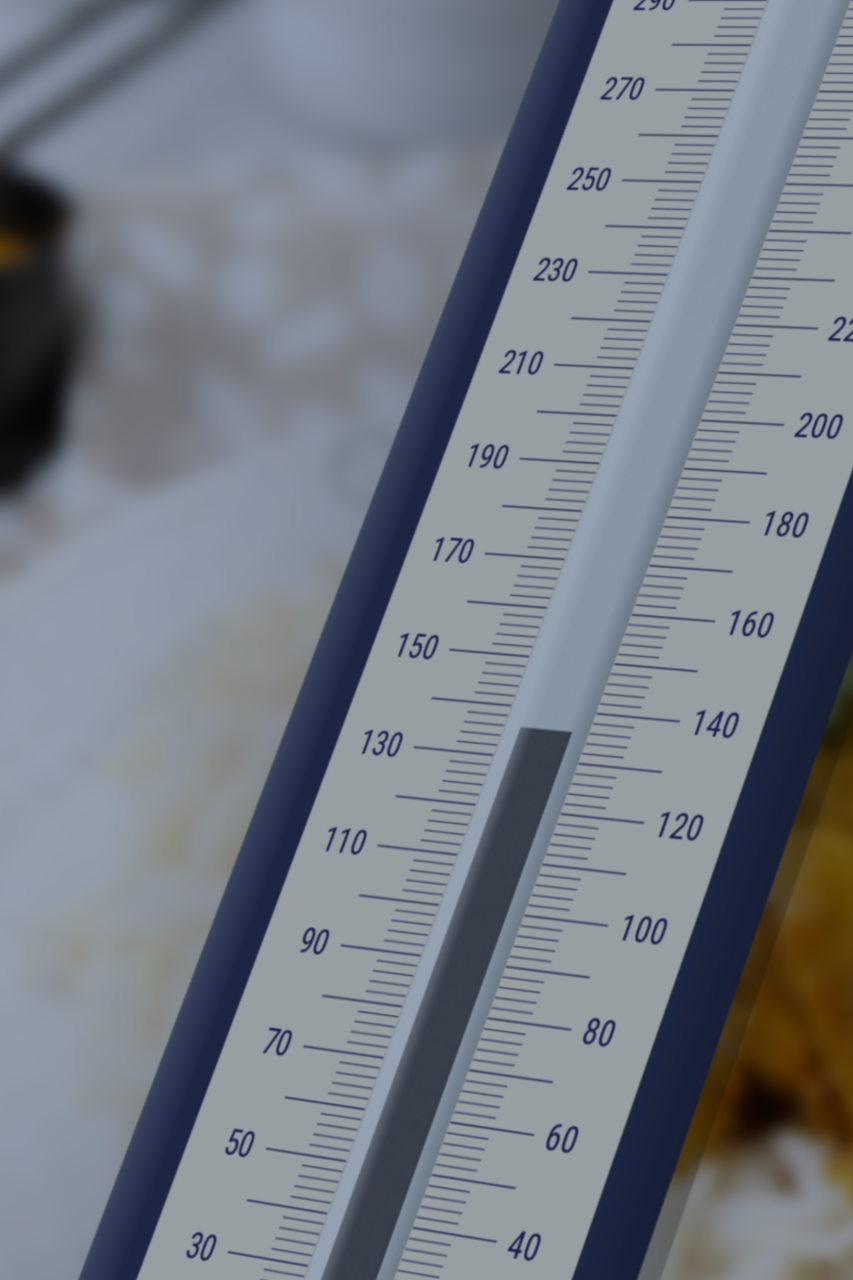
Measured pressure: 136,mmHg
